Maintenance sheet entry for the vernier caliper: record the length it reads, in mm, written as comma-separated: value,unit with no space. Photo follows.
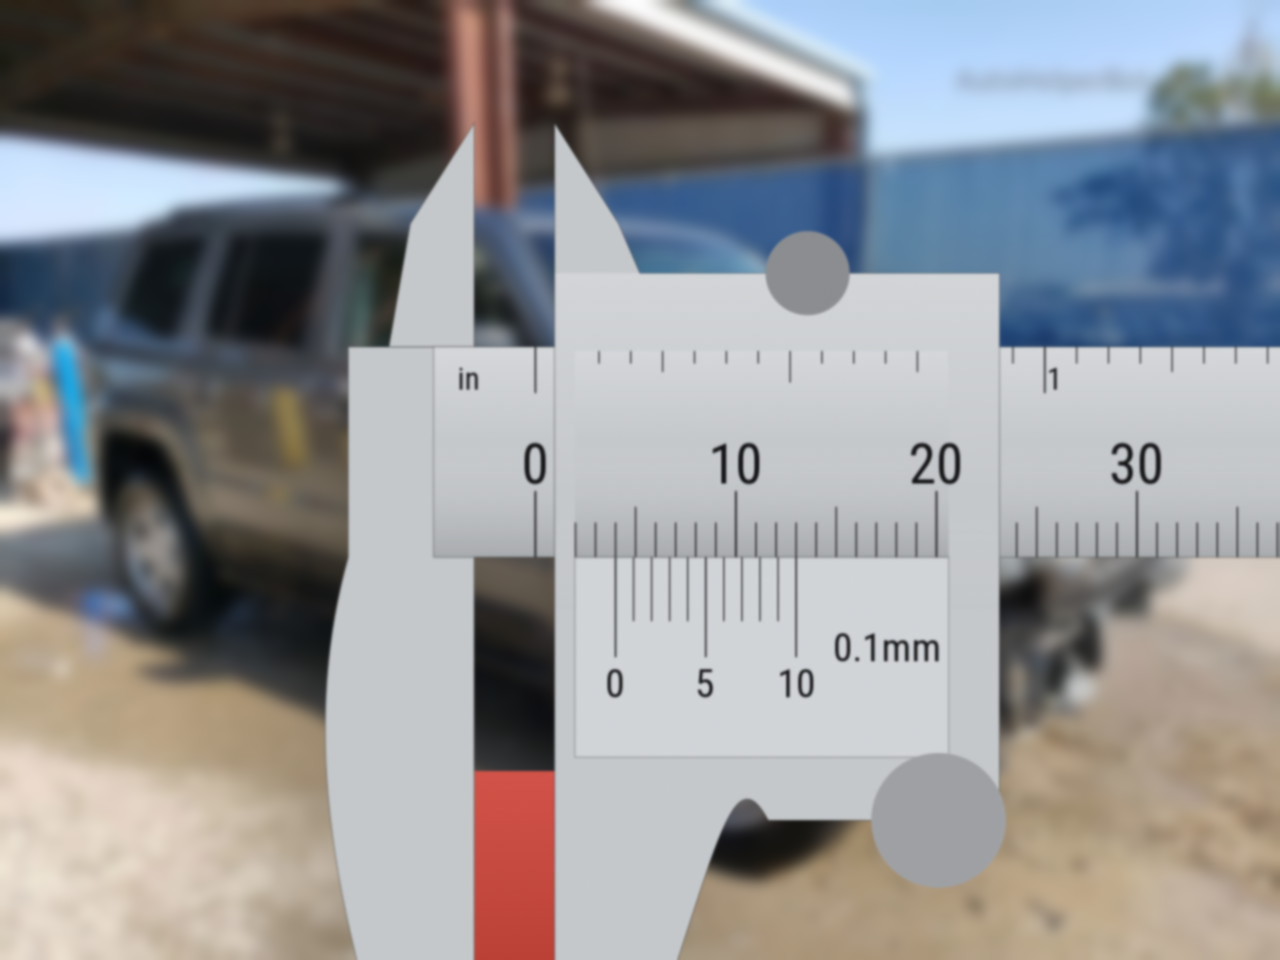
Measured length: 4.0,mm
